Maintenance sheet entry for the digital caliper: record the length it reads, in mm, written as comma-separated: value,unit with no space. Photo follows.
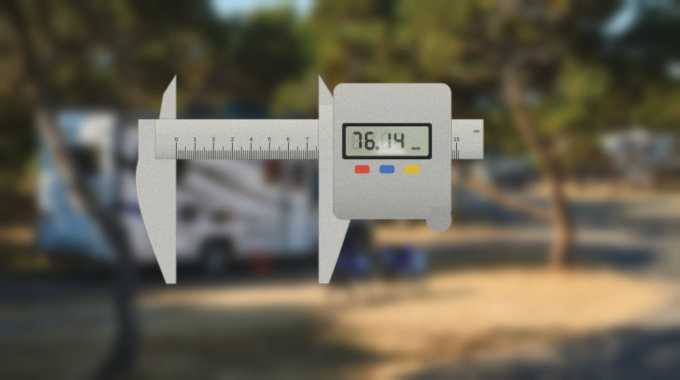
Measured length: 76.14,mm
